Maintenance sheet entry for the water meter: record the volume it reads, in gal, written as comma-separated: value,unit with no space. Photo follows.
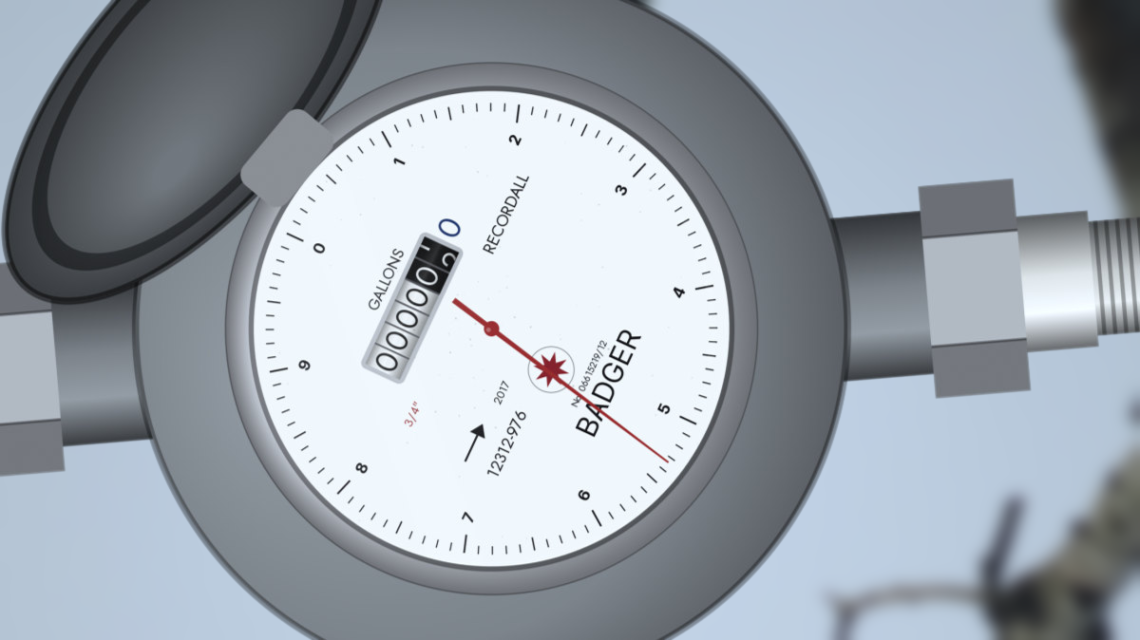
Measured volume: 15.3,gal
